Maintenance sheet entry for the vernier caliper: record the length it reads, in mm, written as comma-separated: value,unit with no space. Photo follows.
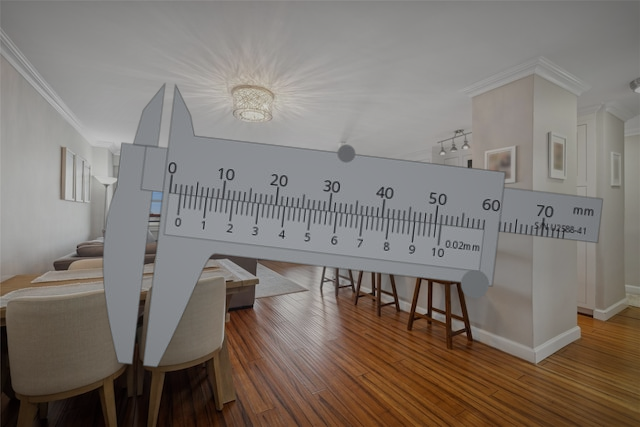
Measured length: 2.0,mm
